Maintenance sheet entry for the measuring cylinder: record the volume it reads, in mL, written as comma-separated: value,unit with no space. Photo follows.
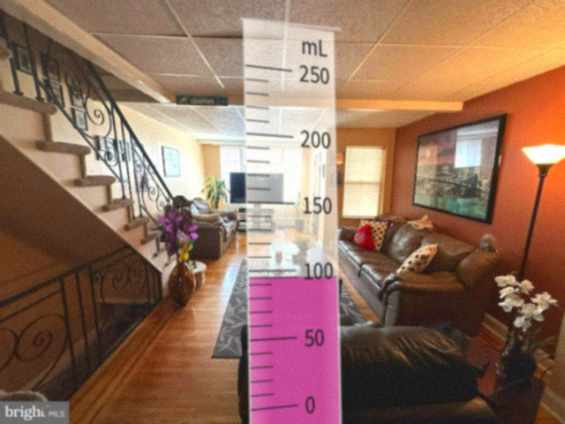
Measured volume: 95,mL
